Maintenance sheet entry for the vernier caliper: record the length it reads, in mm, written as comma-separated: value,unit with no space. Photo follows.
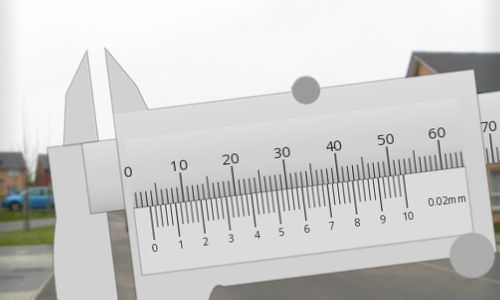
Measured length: 3.5,mm
